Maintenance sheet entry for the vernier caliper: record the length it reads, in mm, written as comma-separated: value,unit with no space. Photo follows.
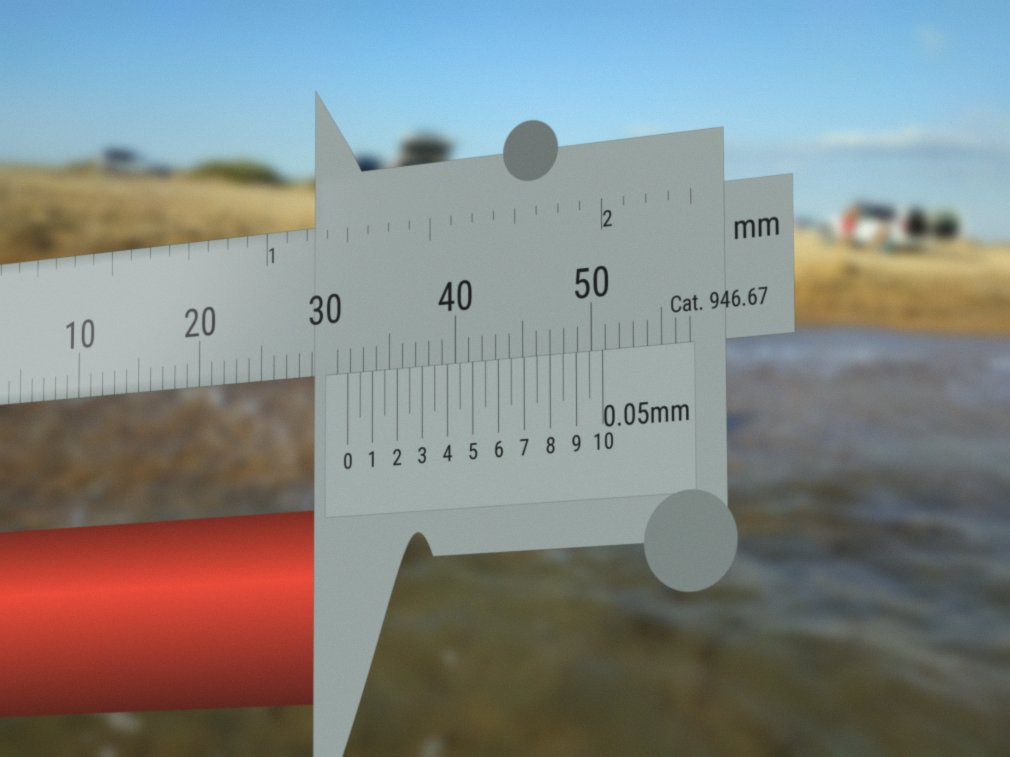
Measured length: 31.8,mm
